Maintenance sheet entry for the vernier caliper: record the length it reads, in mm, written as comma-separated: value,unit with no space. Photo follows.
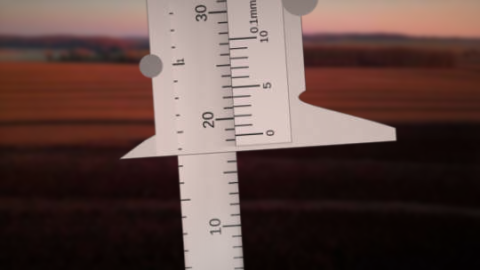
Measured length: 18.4,mm
